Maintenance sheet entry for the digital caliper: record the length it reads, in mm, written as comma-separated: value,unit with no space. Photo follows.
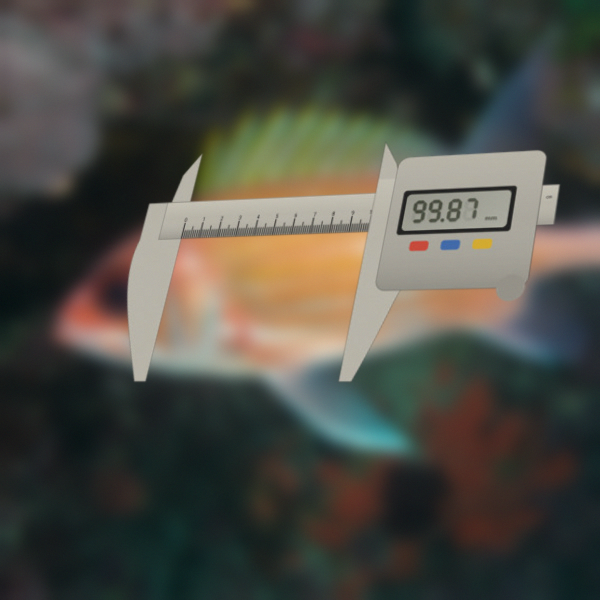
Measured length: 99.87,mm
